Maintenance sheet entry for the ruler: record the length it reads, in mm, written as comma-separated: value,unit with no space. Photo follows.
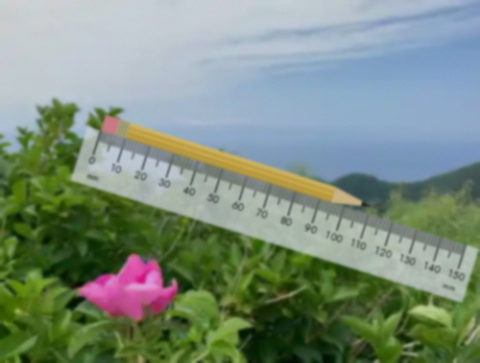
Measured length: 110,mm
